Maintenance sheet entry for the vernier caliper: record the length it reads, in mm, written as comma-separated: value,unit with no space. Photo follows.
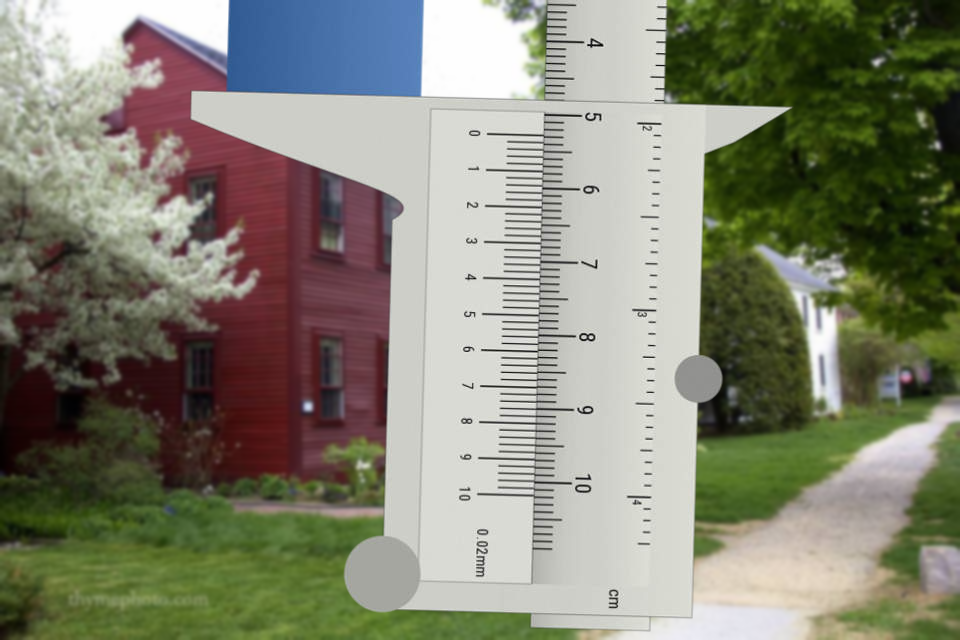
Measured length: 52.8,mm
